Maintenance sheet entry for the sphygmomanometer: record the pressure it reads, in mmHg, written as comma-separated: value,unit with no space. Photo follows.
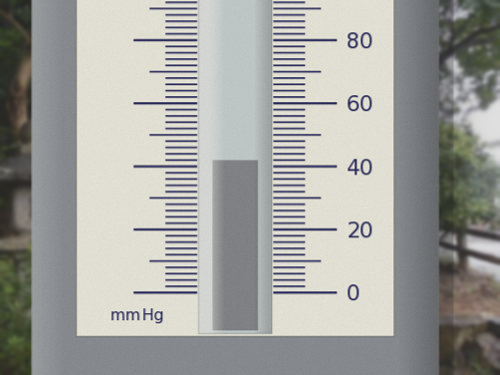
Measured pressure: 42,mmHg
